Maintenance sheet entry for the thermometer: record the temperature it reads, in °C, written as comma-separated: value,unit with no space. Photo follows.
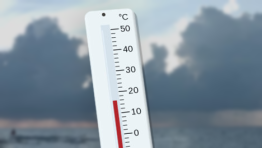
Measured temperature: 16,°C
